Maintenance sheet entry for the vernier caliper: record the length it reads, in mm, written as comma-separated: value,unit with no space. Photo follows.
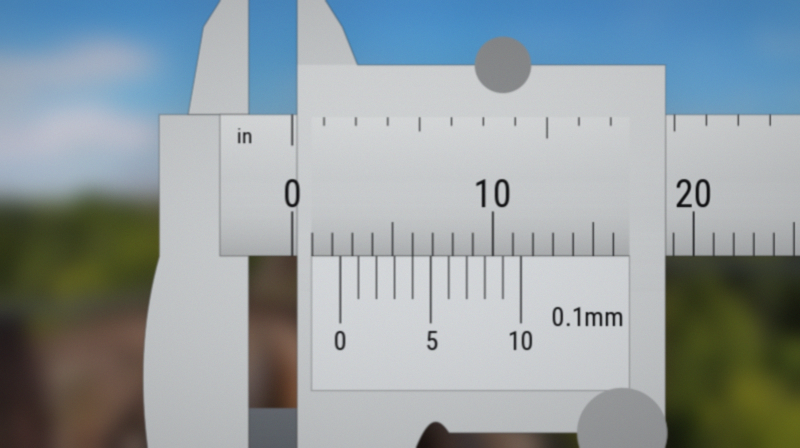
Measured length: 2.4,mm
